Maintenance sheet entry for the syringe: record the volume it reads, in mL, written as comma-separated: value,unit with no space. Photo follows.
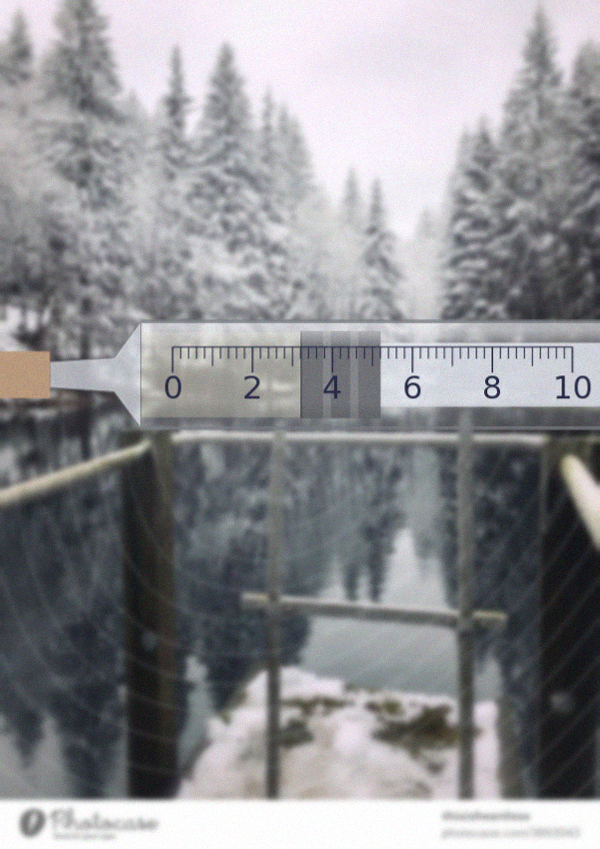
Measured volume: 3.2,mL
